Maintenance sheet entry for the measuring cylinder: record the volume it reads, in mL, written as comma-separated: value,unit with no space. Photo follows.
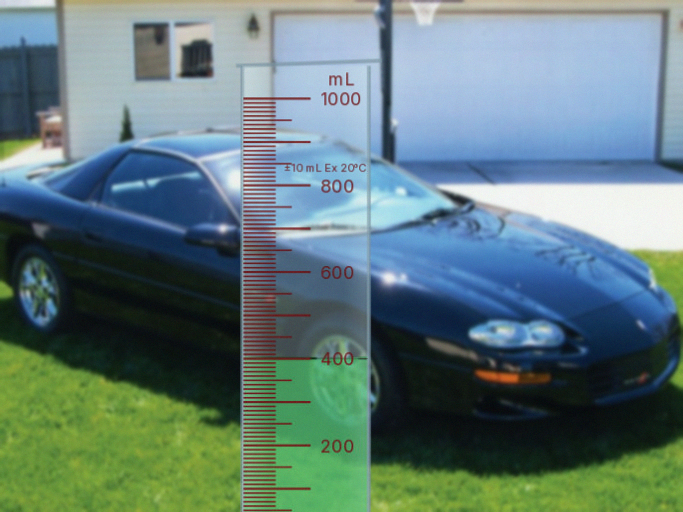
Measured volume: 400,mL
